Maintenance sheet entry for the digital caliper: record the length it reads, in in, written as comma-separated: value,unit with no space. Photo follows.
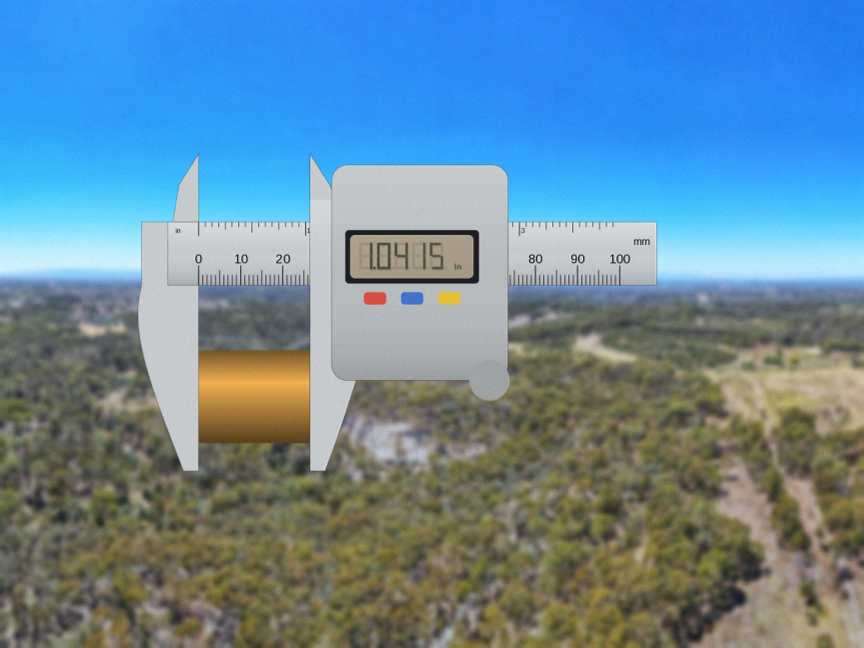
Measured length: 1.0415,in
